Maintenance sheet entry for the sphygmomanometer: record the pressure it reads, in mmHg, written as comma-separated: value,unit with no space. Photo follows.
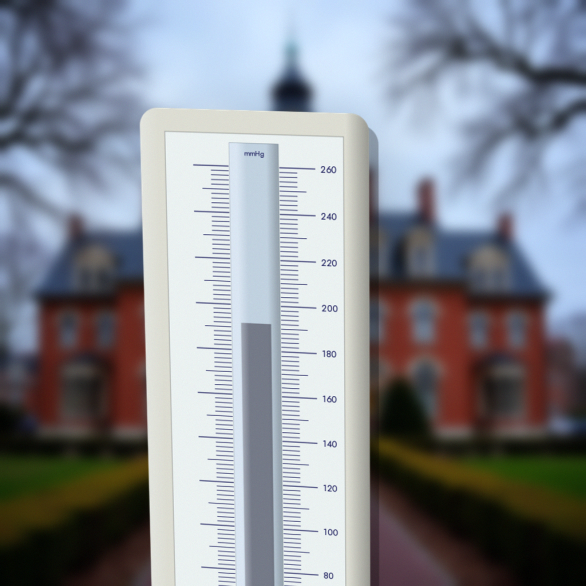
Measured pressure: 192,mmHg
